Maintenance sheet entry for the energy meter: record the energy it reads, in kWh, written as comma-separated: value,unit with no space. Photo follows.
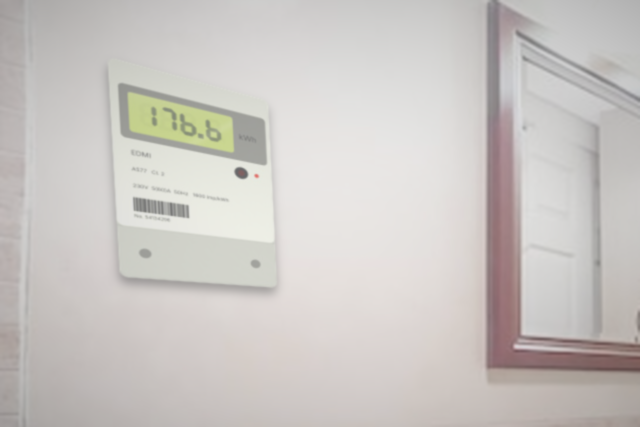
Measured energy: 176.6,kWh
